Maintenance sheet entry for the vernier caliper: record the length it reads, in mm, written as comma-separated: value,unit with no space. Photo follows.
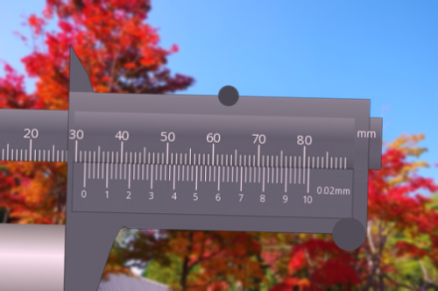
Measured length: 32.0,mm
